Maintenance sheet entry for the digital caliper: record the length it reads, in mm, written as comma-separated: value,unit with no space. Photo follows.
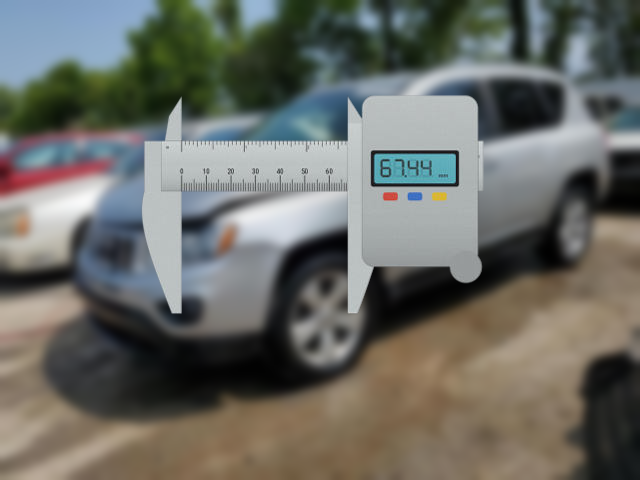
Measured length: 67.44,mm
